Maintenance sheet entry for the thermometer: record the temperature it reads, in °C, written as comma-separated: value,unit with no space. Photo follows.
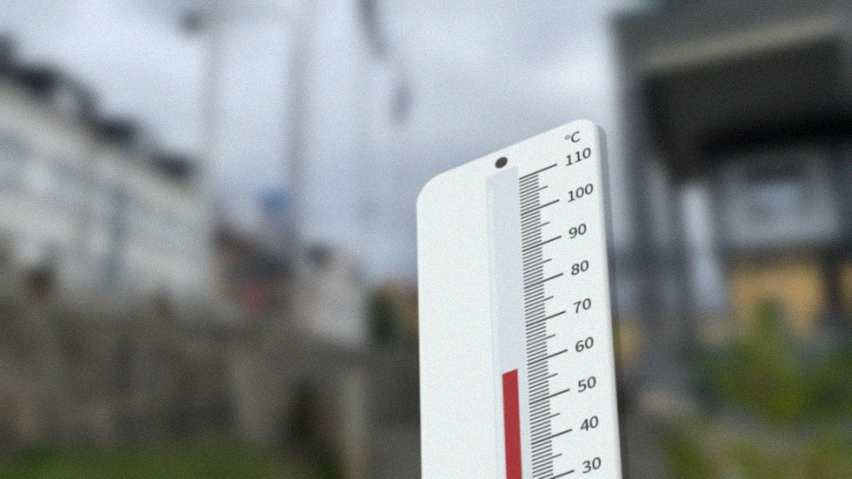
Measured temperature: 60,°C
